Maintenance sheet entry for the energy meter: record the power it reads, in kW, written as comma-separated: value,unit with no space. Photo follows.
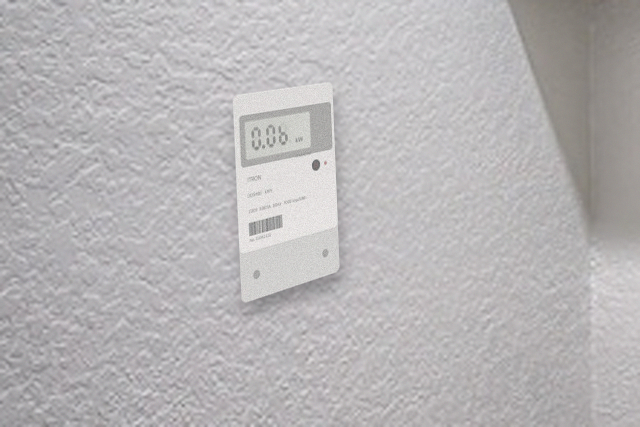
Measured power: 0.06,kW
